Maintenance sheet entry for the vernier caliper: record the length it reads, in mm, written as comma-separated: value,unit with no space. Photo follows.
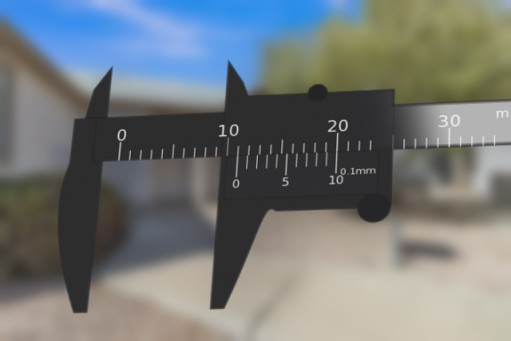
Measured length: 11.0,mm
